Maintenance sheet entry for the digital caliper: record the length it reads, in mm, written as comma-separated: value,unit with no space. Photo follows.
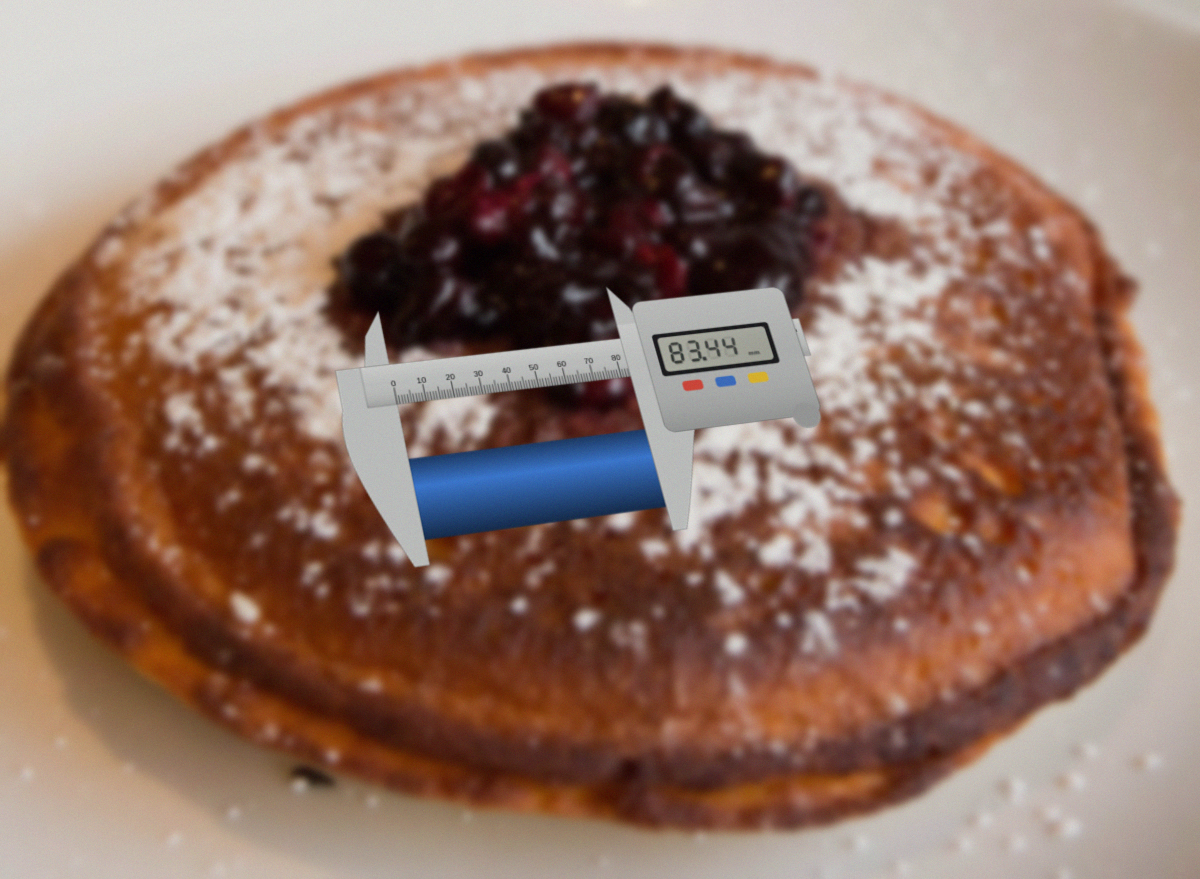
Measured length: 83.44,mm
